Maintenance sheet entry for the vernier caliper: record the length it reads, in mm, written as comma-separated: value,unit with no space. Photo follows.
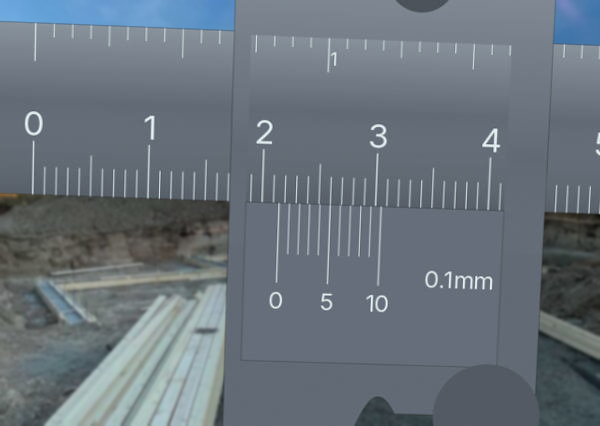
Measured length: 21.5,mm
